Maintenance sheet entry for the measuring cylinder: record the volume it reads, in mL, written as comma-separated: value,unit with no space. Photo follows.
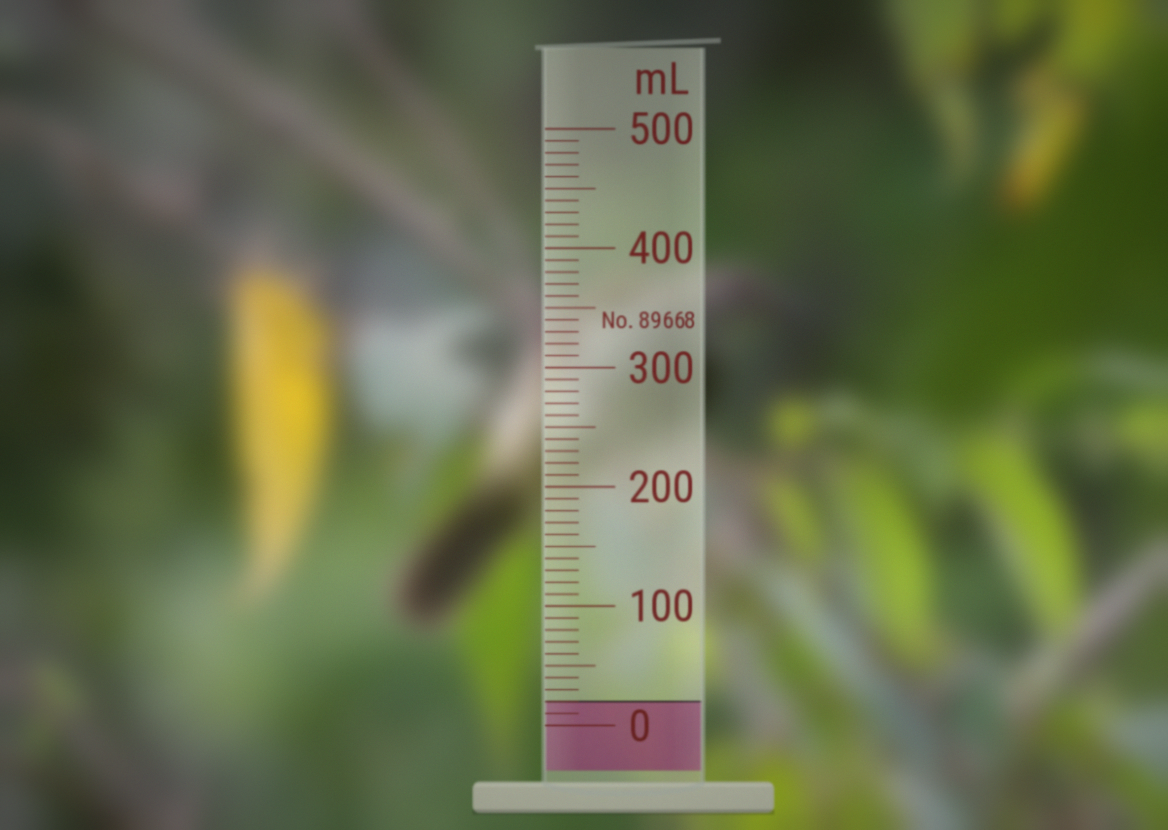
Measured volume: 20,mL
